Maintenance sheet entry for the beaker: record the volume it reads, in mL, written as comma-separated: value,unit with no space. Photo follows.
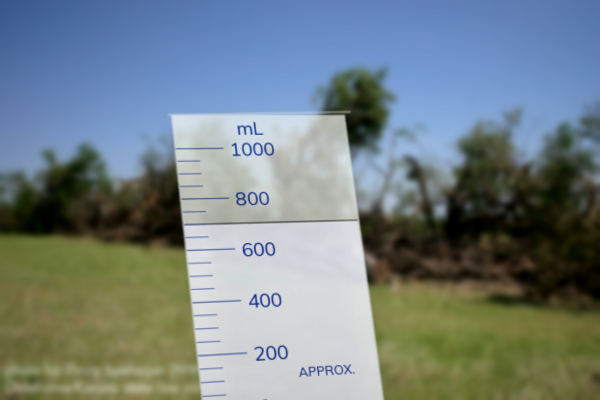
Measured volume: 700,mL
